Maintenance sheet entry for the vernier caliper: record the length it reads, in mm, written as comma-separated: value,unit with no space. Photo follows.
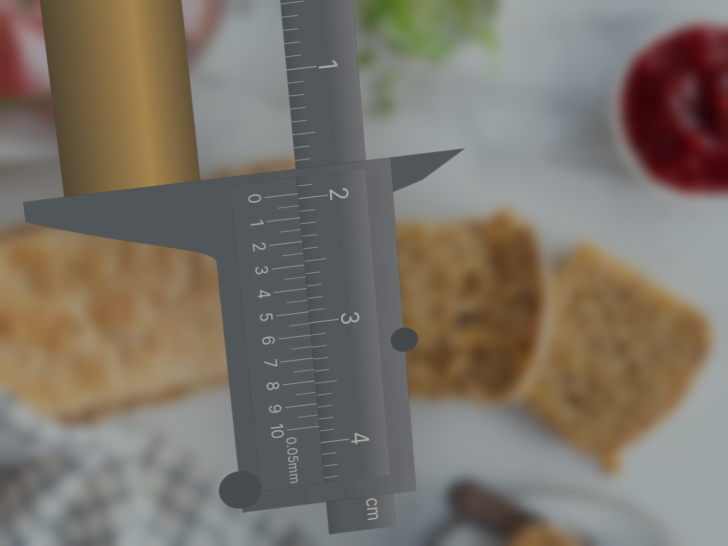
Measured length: 19.6,mm
